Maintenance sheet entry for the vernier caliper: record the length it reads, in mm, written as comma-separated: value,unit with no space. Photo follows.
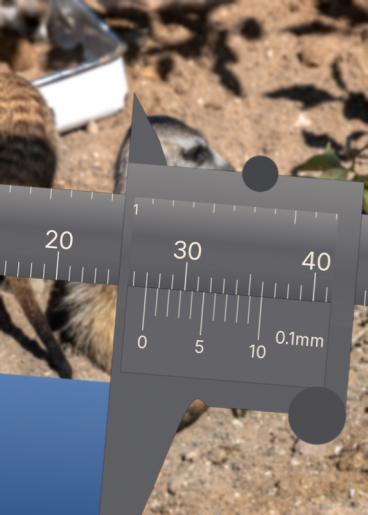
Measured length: 27.0,mm
